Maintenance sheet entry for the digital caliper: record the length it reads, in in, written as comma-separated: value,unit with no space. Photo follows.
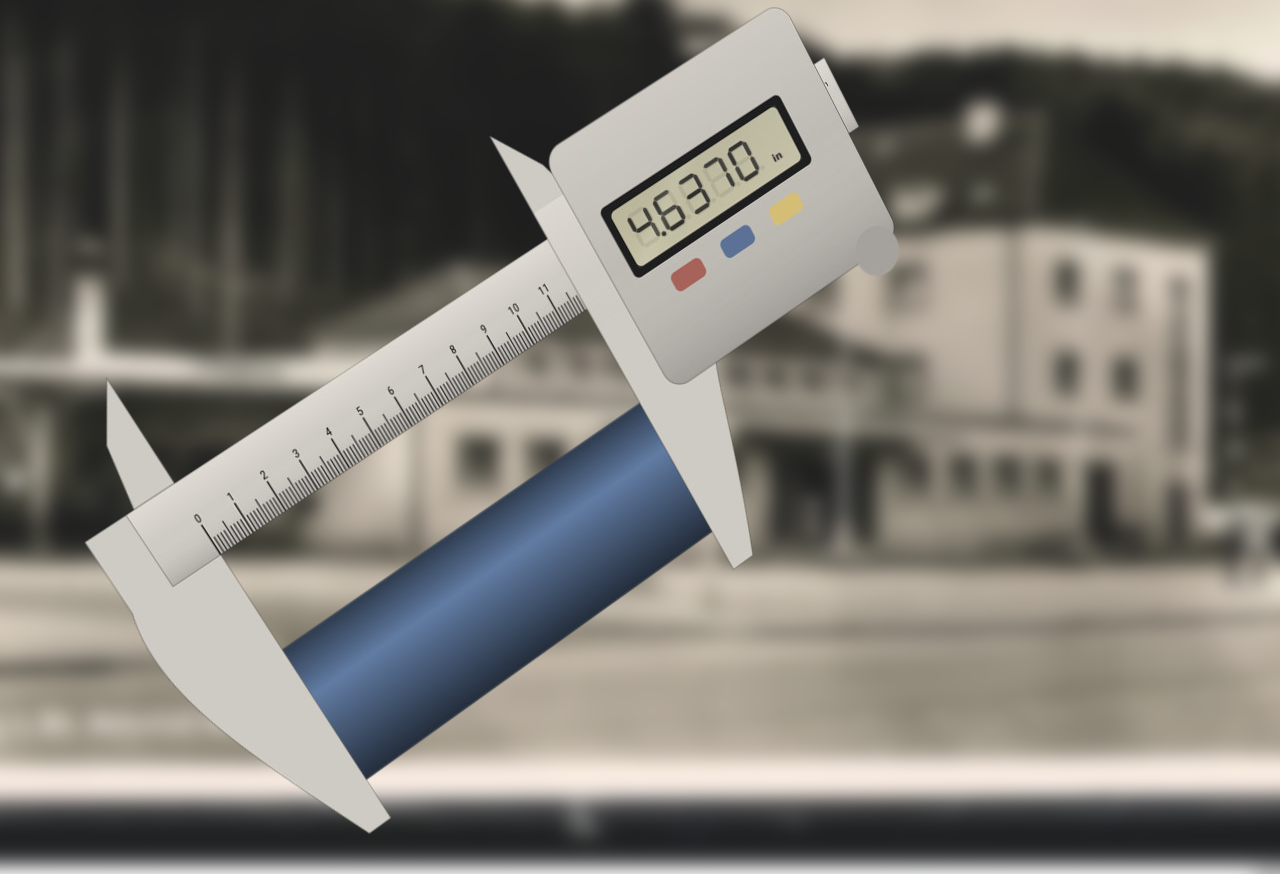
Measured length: 4.6370,in
